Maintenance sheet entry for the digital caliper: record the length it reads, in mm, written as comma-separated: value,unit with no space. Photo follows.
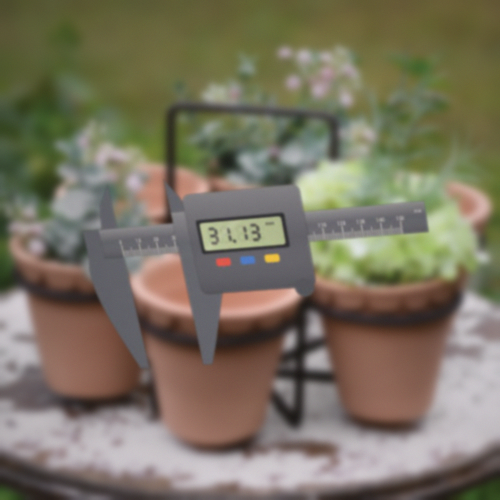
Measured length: 31.13,mm
